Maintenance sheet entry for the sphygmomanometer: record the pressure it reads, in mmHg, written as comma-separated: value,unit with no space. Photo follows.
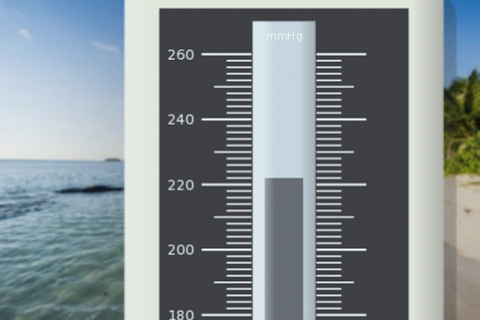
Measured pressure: 222,mmHg
